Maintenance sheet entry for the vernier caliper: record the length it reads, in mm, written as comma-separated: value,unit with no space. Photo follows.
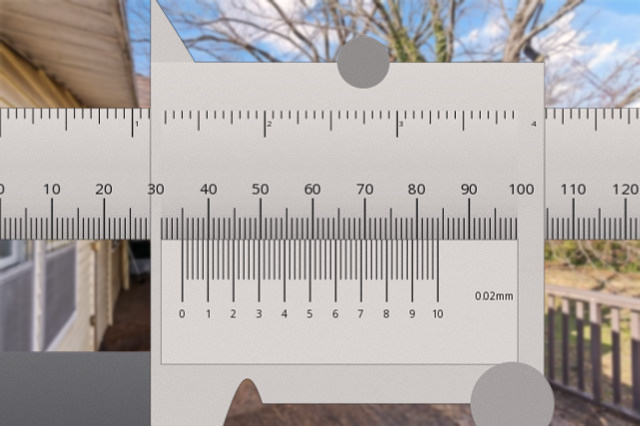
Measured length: 35.0,mm
